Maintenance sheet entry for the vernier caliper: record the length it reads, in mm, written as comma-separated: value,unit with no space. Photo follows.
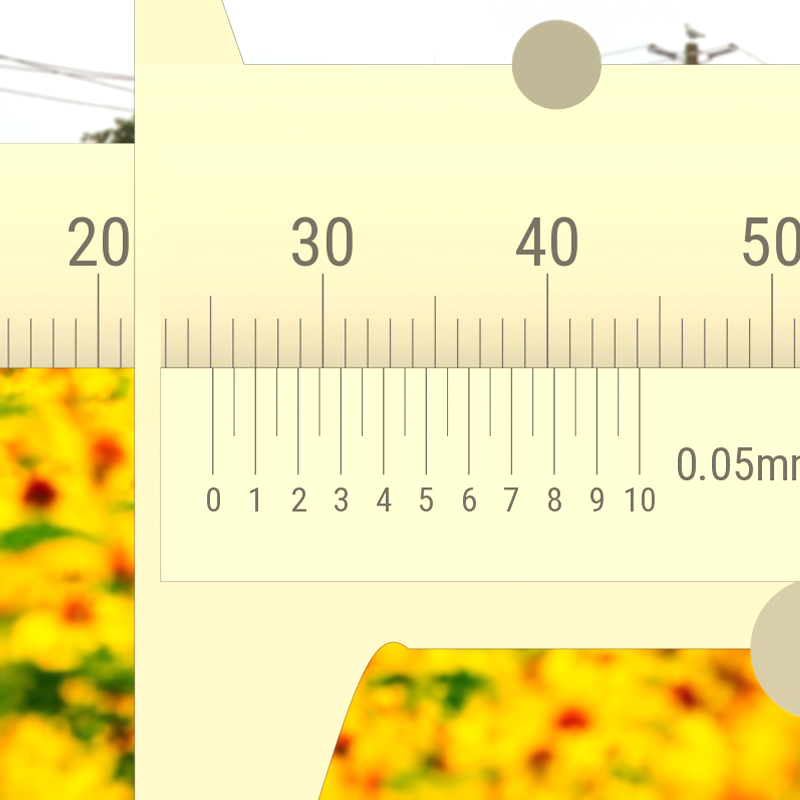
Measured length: 25.1,mm
